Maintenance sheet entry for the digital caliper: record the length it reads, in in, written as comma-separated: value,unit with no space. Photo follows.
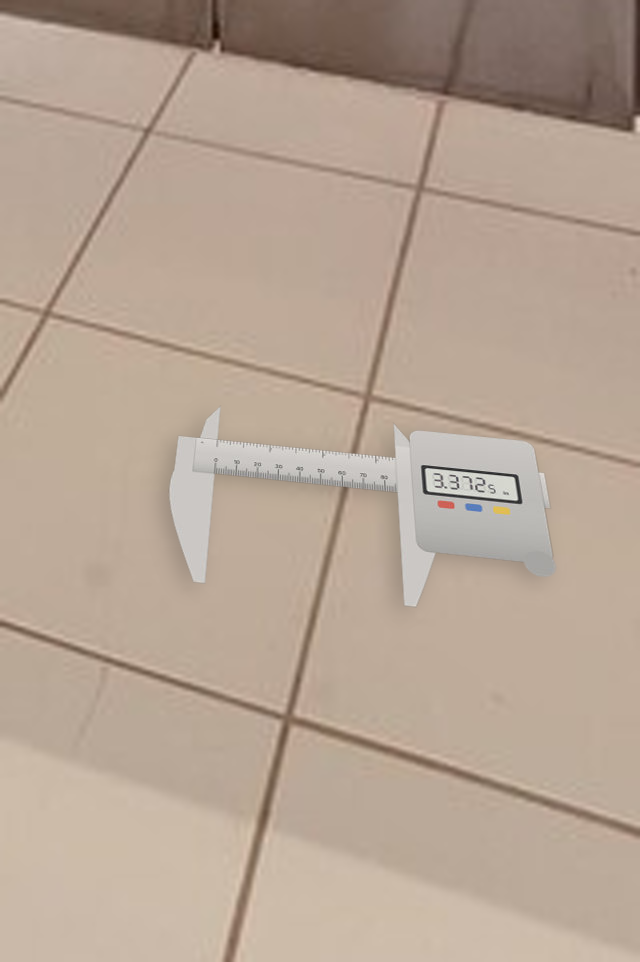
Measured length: 3.3725,in
